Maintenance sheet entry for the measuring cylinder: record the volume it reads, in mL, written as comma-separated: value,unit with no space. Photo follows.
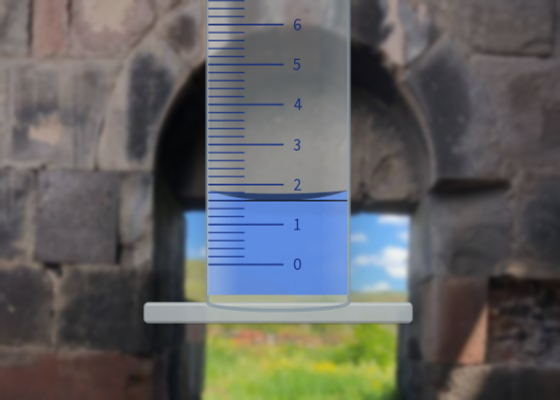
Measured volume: 1.6,mL
